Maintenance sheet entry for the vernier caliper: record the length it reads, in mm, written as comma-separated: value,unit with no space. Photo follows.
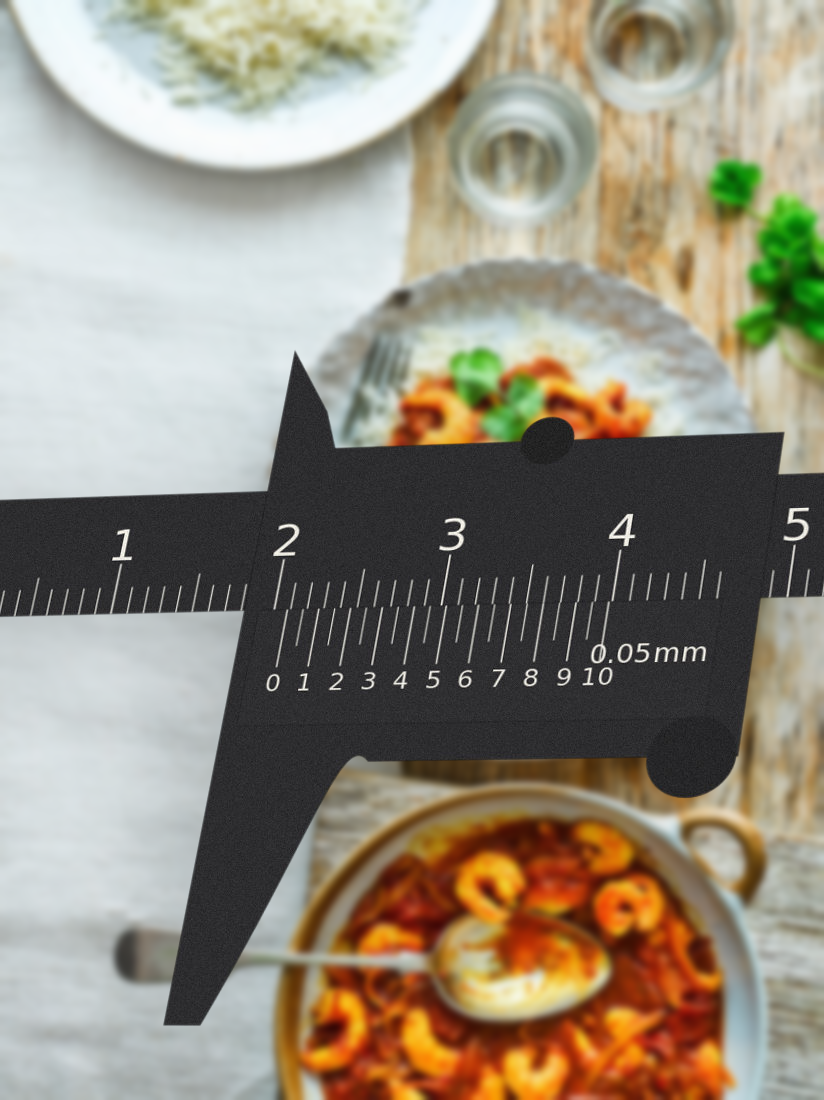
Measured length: 20.8,mm
